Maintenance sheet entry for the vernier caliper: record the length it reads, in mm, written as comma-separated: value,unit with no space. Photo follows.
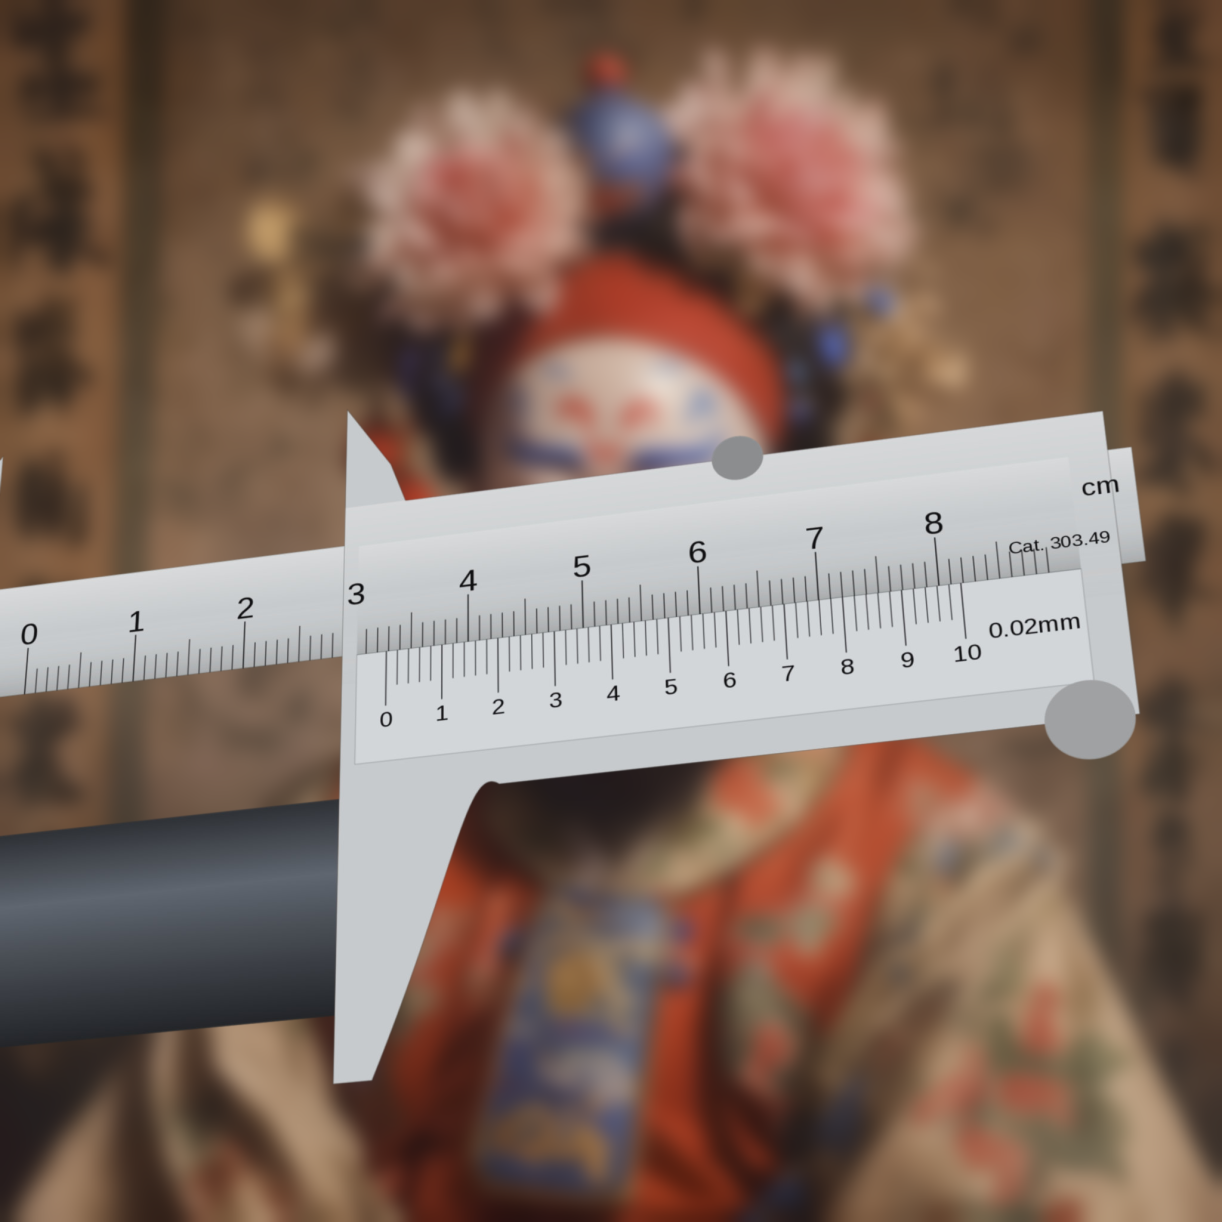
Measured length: 32.8,mm
